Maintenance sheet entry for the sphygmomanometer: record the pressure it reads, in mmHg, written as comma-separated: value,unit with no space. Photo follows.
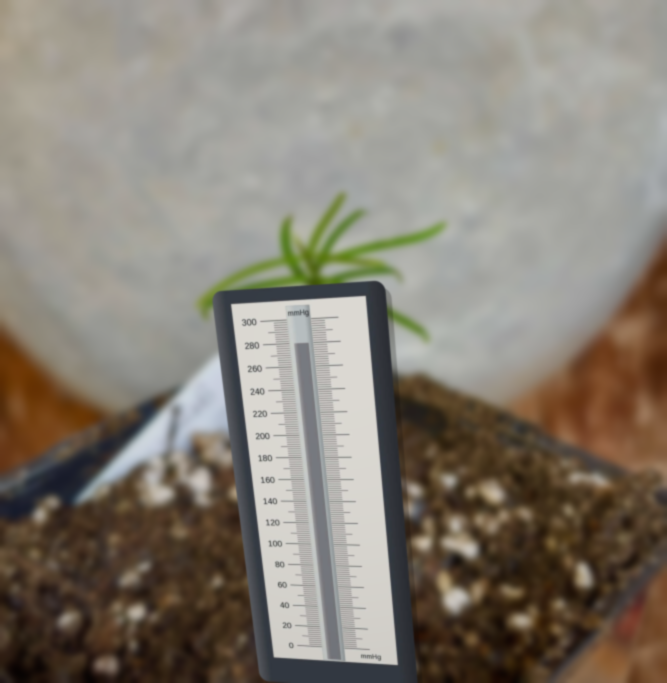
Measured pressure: 280,mmHg
